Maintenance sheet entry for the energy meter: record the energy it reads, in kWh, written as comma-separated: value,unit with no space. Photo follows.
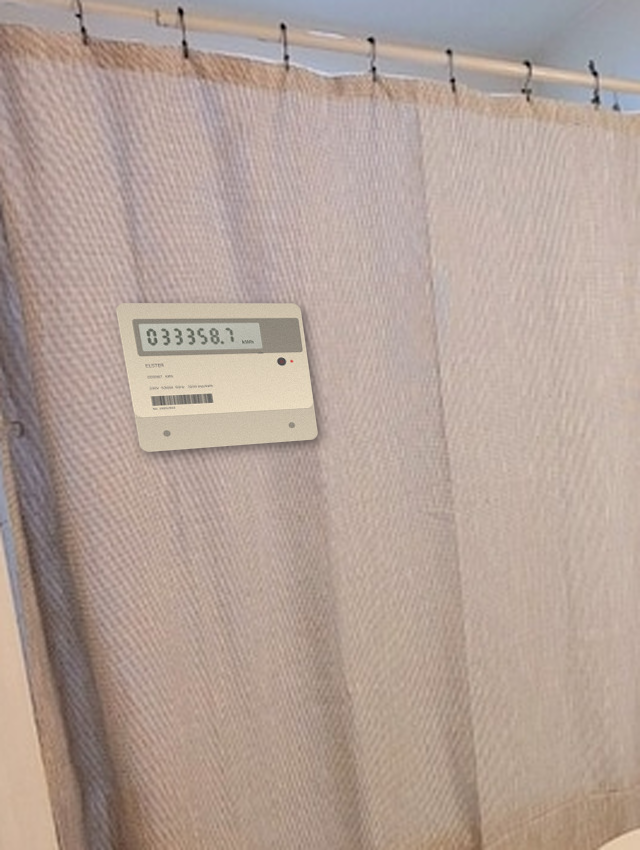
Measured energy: 33358.7,kWh
